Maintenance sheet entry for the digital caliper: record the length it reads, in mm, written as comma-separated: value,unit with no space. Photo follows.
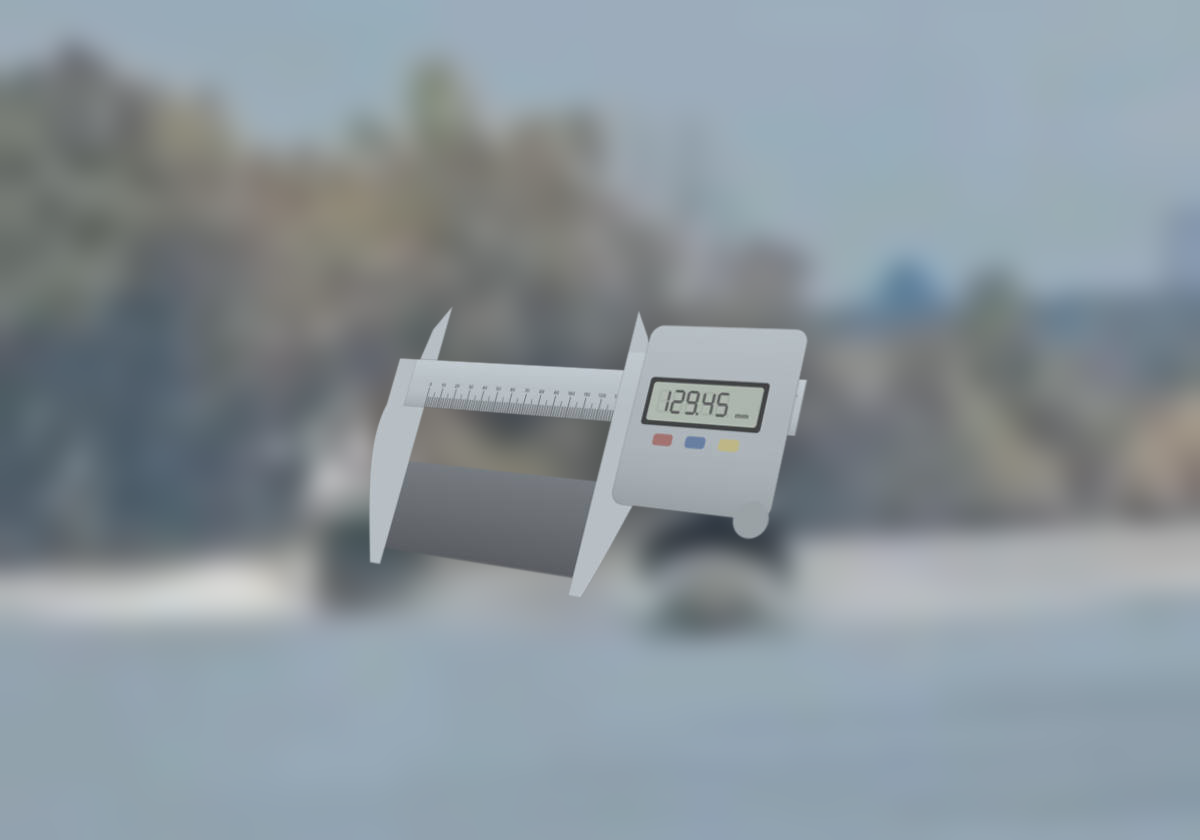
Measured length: 129.45,mm
